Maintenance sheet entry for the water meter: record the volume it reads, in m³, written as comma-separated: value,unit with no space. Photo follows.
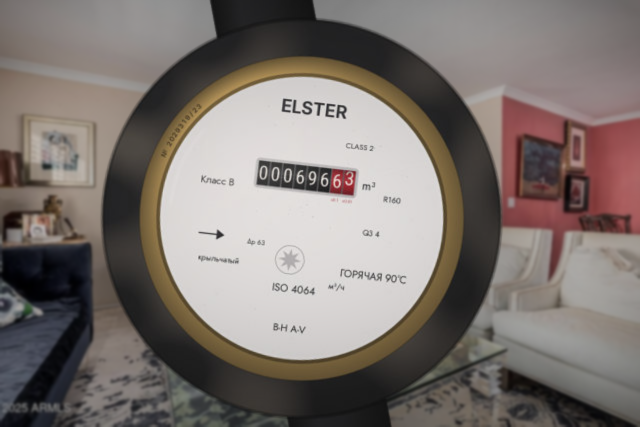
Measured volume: 696.63,m³
